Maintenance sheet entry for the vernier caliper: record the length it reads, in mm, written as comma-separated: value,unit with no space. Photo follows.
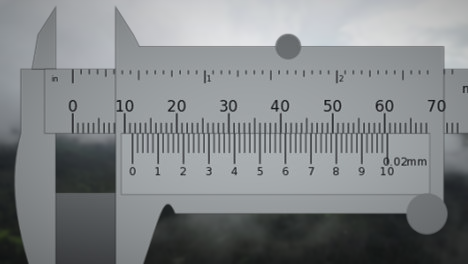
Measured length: 11.5,mm
